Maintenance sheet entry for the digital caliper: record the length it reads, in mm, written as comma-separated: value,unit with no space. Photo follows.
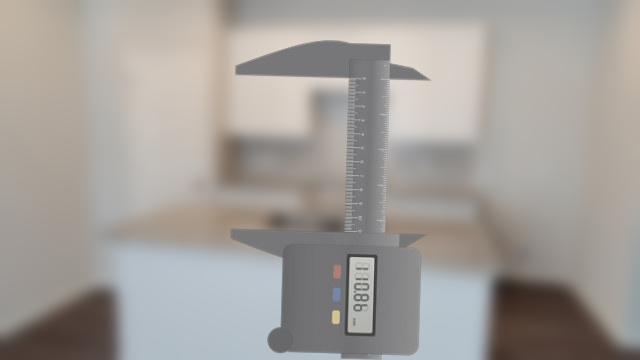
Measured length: 110.86,mm
